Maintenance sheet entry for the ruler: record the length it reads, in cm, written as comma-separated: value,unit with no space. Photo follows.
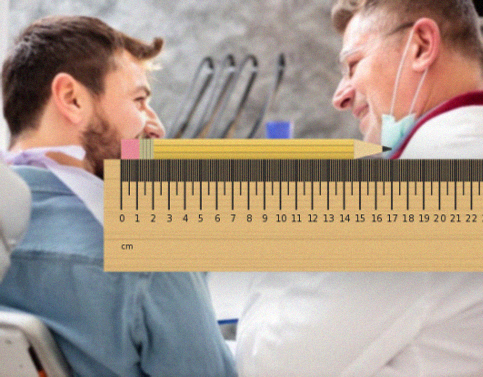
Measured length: 17,cm
